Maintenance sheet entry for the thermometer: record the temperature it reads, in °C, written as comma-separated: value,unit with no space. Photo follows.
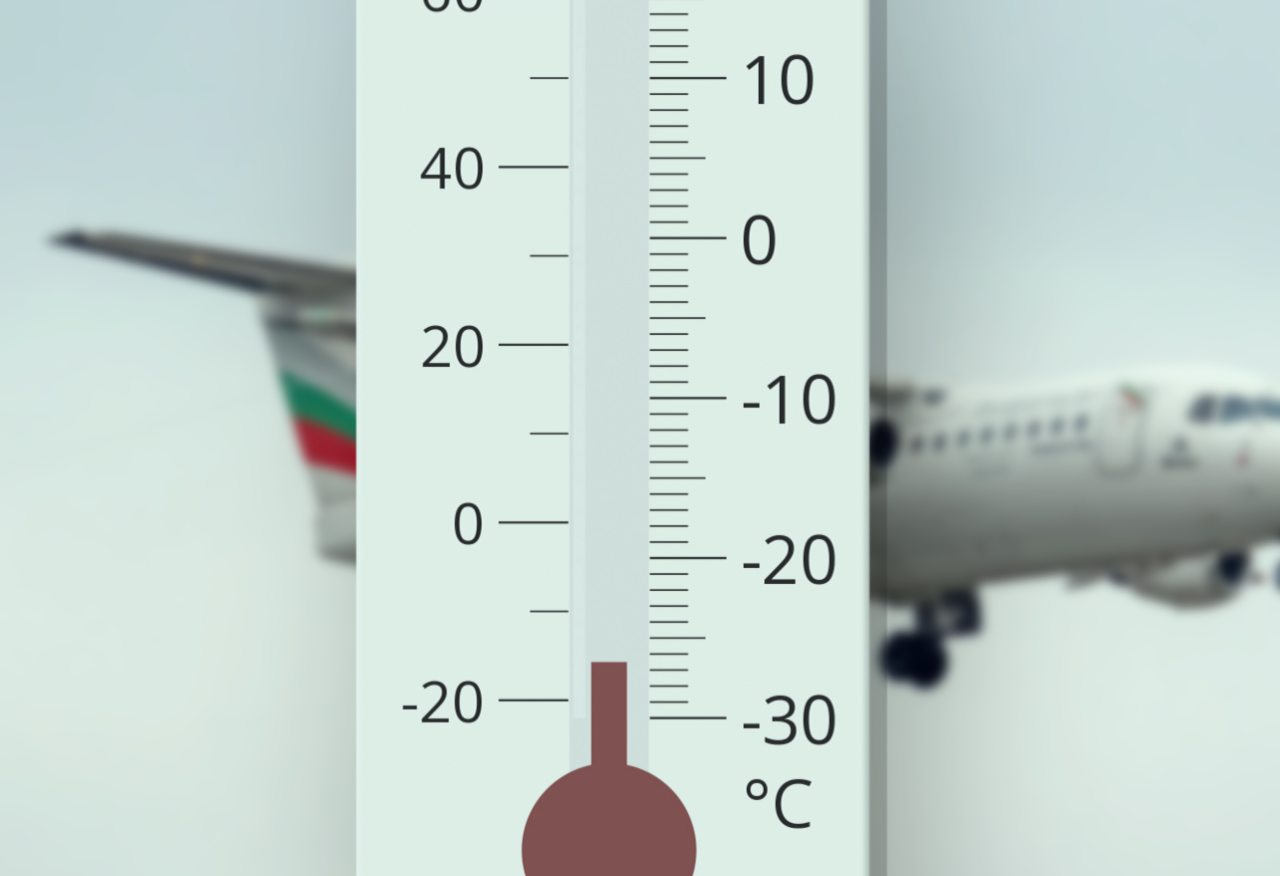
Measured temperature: -26.5,°C
